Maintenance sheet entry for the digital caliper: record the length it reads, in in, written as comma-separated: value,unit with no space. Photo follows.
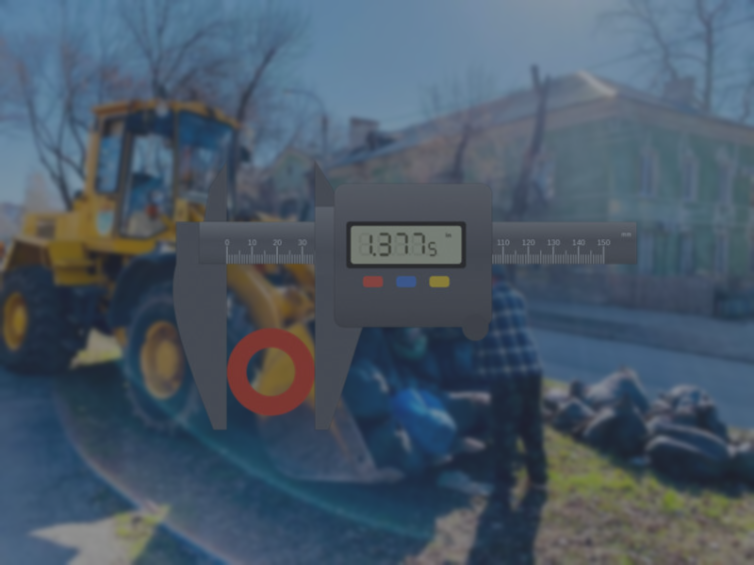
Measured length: 1.3775,in
